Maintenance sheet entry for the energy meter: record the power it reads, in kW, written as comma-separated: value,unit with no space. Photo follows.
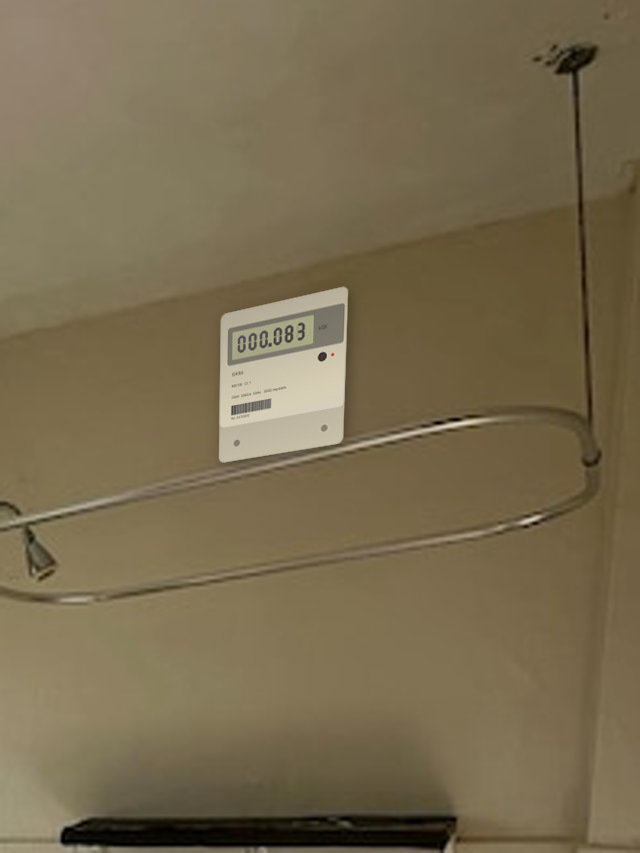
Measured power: 0.083,kW
